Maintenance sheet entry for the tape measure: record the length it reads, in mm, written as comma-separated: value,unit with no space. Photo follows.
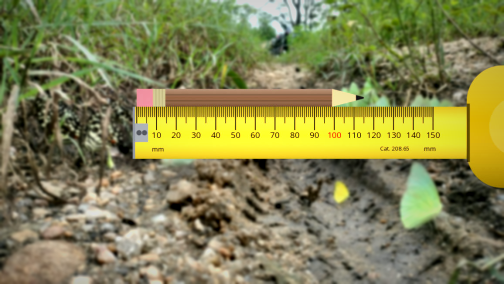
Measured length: 115,mm
